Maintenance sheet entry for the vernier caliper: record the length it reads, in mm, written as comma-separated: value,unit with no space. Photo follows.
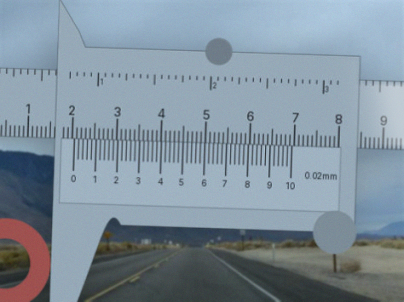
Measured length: 20.5,mm
